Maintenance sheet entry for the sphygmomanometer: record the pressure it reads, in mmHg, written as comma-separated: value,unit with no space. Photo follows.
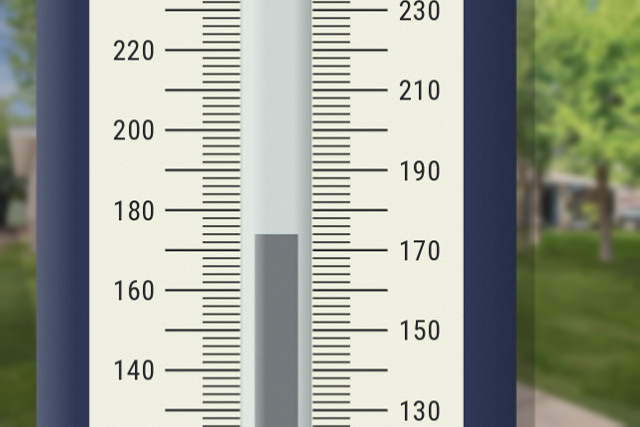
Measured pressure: 174,mmHg
